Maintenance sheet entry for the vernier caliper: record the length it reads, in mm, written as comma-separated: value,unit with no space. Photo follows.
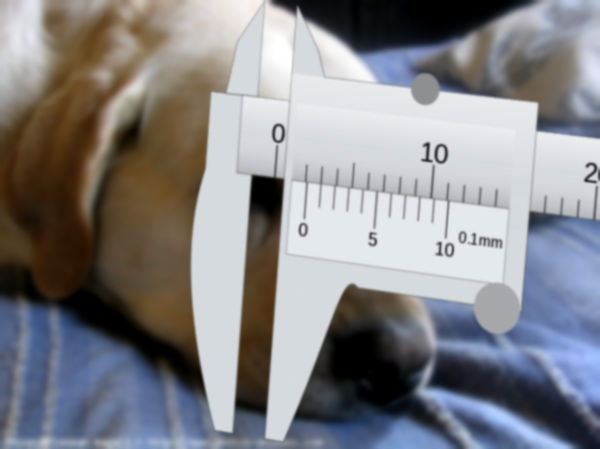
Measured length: 2.1,mm
